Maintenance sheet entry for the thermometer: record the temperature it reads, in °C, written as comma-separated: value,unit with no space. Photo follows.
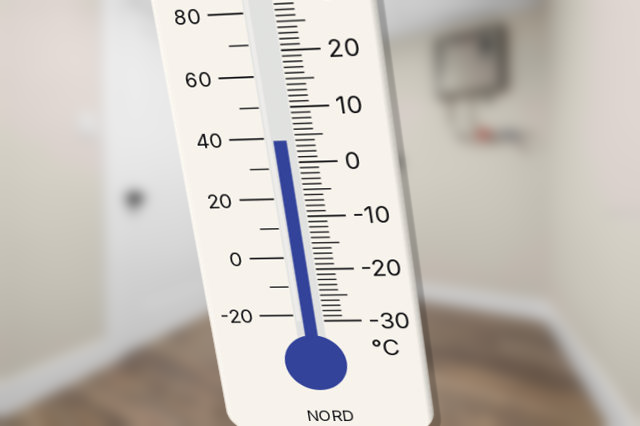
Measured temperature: 4,°C
